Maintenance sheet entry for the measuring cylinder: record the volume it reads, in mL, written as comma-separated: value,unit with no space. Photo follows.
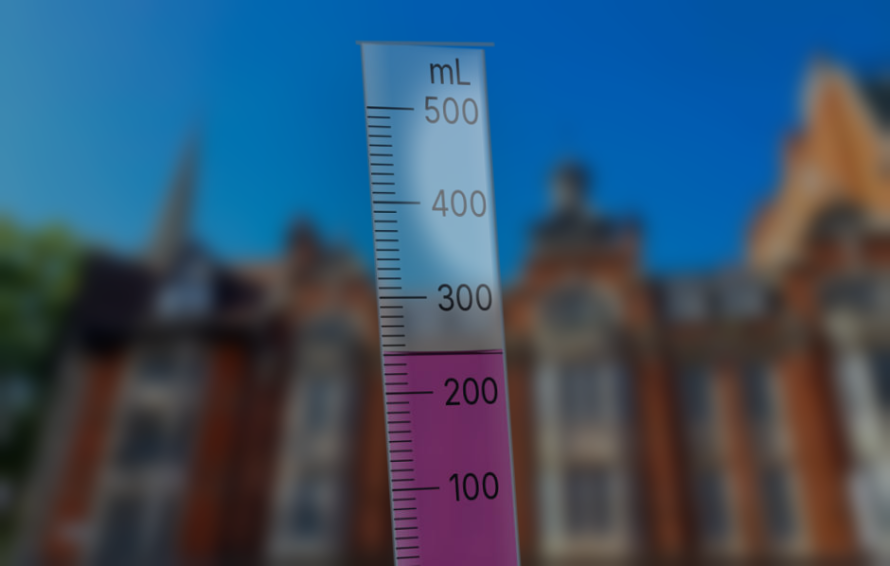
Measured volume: 240,mL
